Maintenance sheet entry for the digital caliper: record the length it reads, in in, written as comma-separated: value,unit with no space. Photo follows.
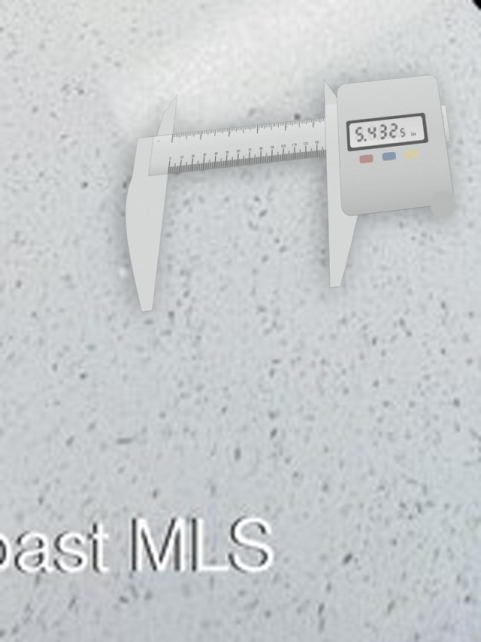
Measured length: 5.4325,in
